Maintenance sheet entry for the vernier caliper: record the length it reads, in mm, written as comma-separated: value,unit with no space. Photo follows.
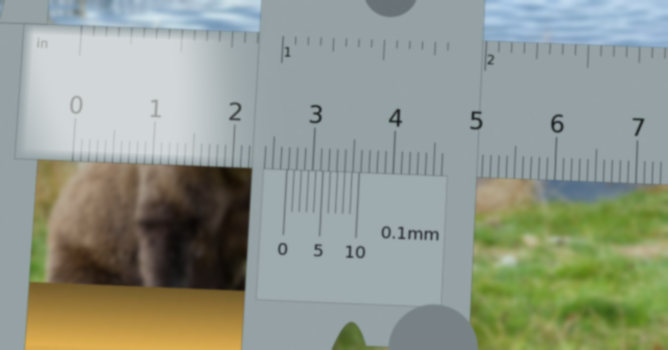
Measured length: 26.8,mm
